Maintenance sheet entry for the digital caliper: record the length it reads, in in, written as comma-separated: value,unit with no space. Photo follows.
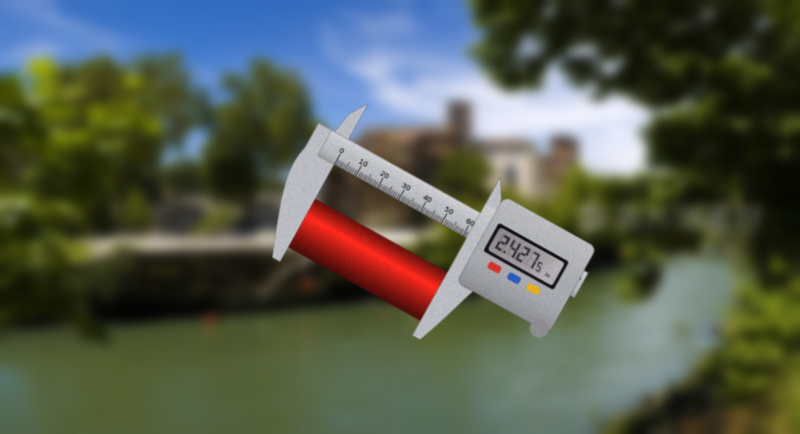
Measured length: 2.4275,in
